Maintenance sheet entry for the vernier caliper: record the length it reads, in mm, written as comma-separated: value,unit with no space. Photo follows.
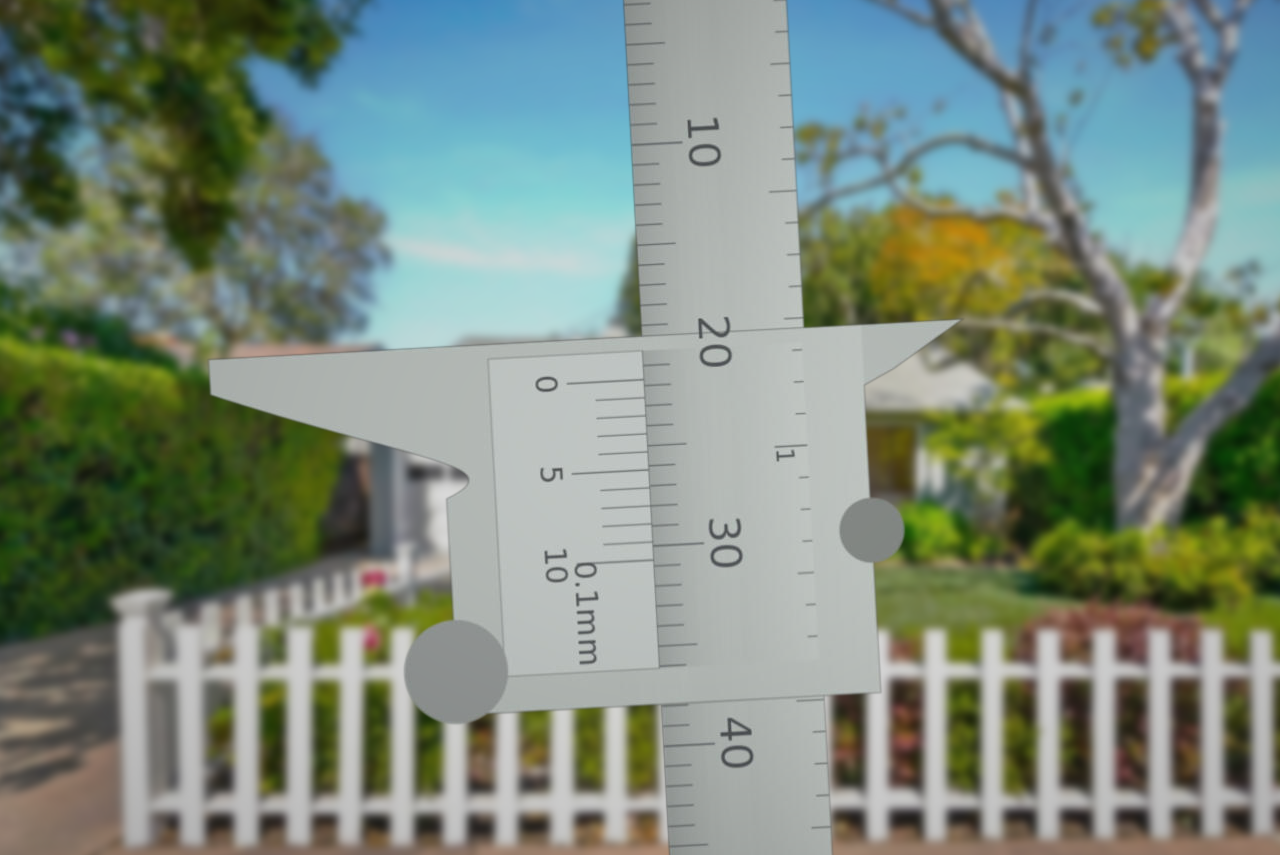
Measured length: 21.7,mm
